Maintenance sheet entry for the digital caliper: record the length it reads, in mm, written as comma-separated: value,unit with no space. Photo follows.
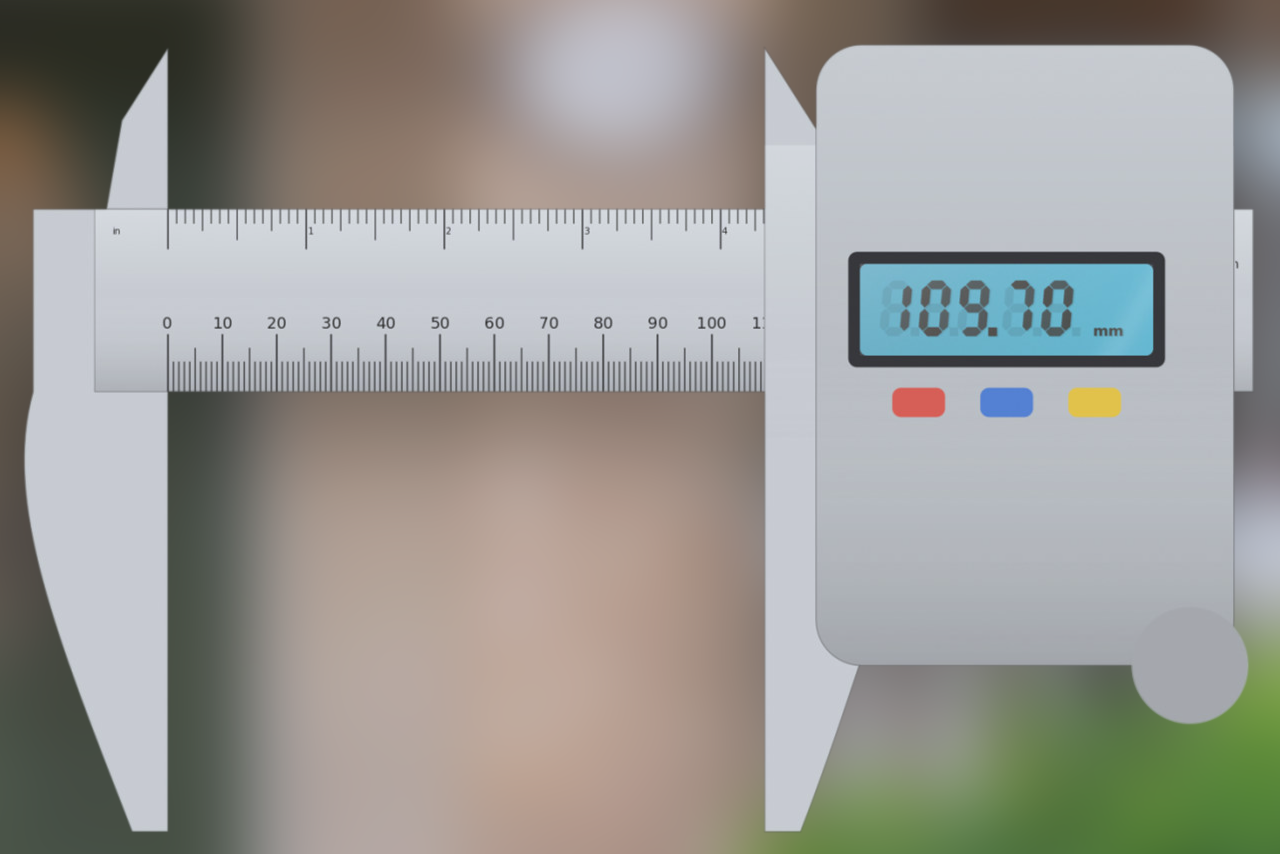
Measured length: 109.70,mm
